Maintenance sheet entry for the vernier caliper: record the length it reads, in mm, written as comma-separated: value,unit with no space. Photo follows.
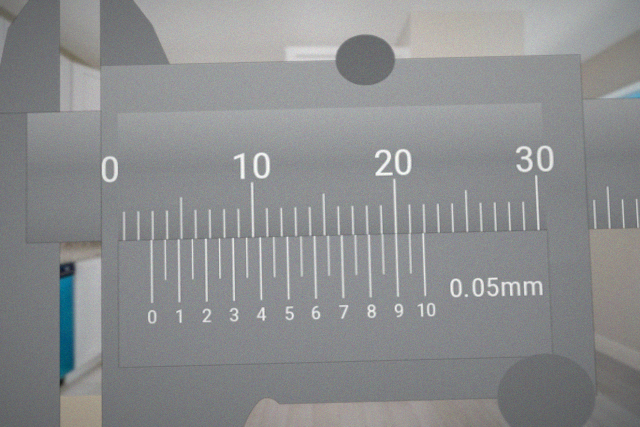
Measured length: 2.9,mm
